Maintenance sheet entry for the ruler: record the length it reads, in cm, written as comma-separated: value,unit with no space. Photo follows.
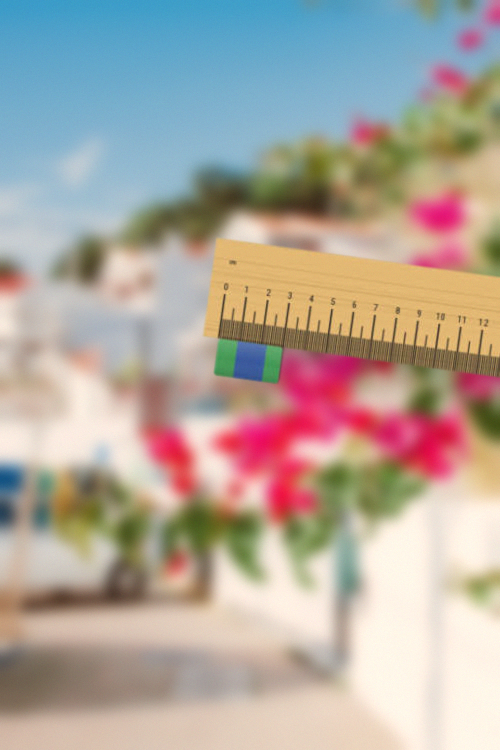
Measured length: 3,cm
